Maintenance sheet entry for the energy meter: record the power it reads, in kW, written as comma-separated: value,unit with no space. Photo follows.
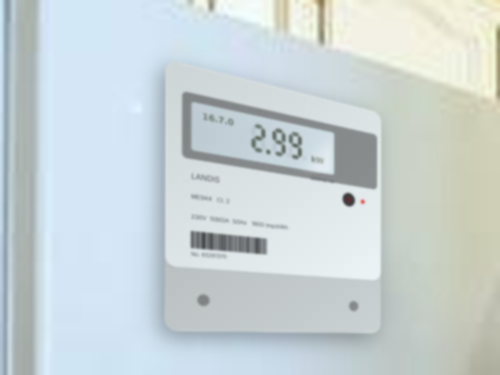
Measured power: 2.99,kW
